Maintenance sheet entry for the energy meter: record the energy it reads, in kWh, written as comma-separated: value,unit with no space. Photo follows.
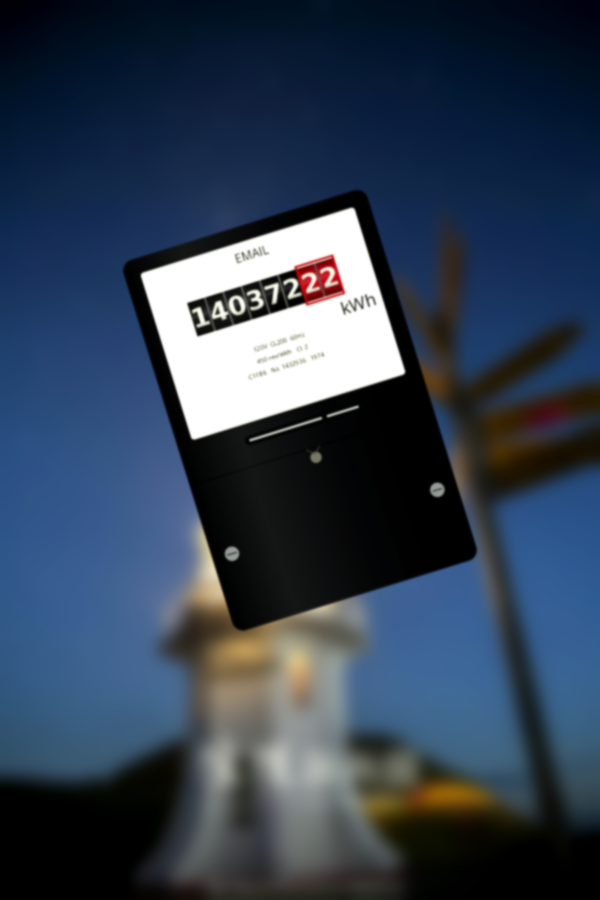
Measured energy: 140372.22,kWh
